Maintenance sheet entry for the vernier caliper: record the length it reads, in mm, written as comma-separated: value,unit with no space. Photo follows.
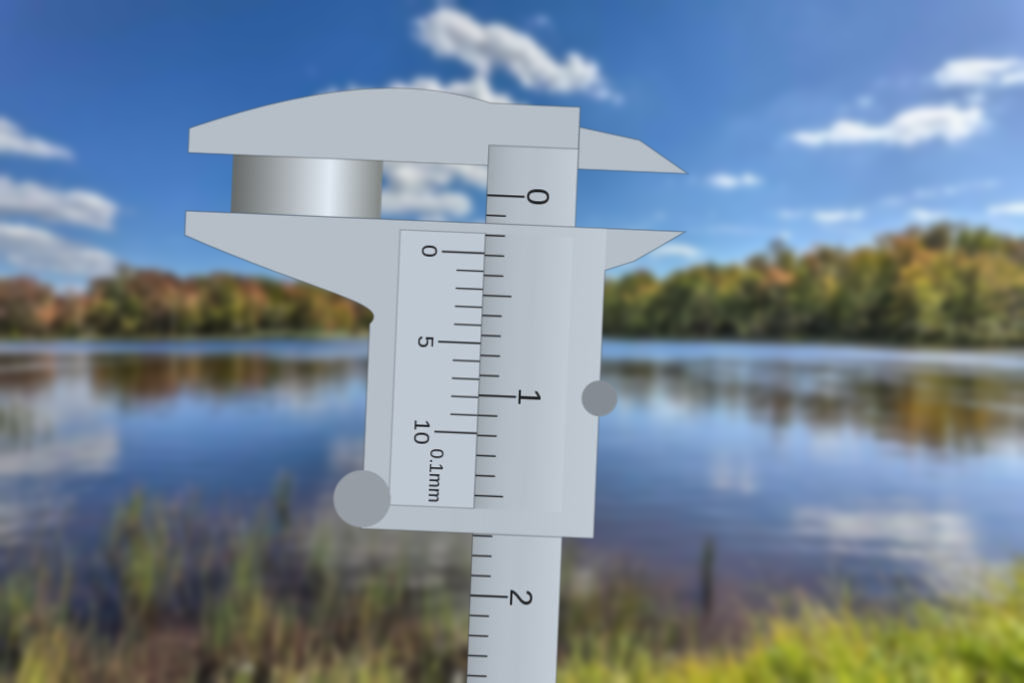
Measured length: 2.9,mm
